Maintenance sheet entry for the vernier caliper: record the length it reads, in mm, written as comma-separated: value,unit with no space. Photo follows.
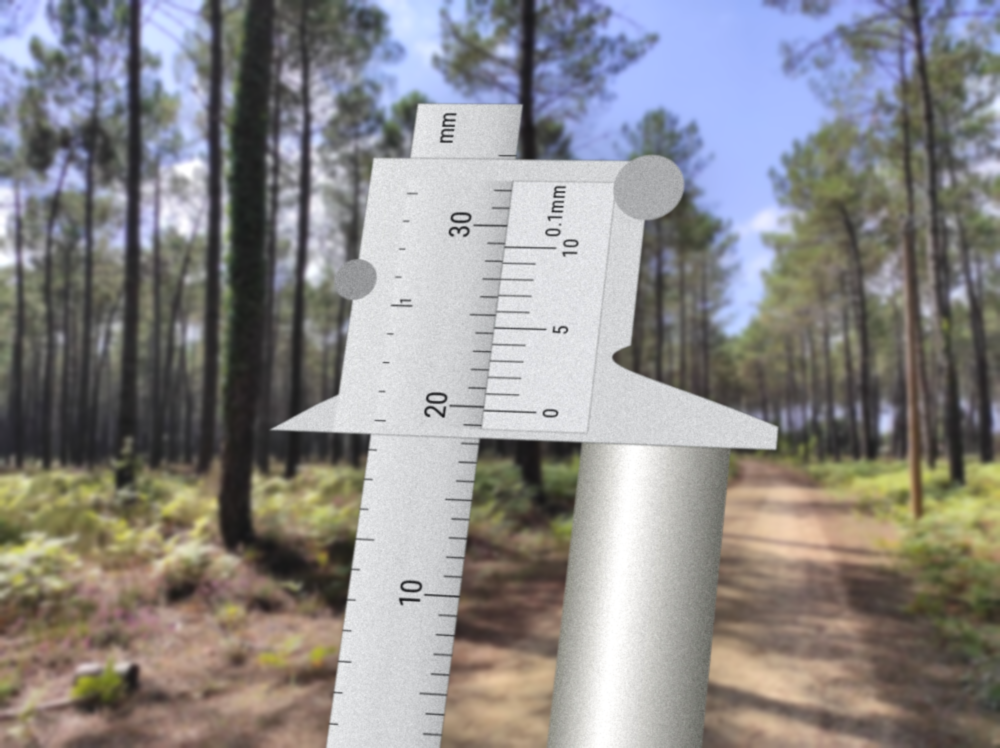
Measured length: 19.8,mm
